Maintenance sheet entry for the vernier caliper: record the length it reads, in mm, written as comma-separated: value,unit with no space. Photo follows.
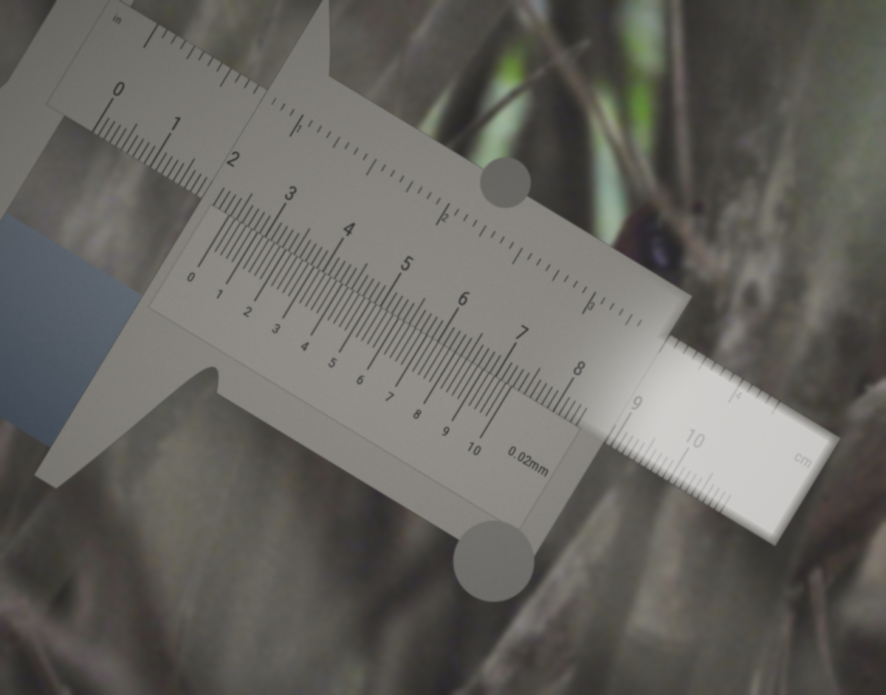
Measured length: 23.8,mm
